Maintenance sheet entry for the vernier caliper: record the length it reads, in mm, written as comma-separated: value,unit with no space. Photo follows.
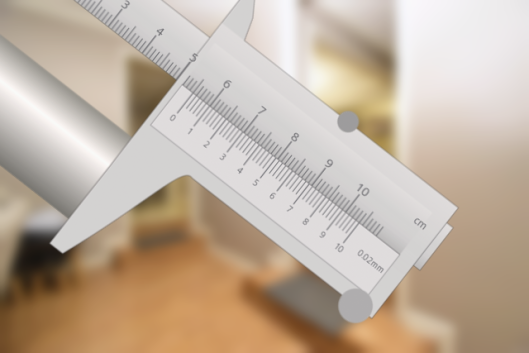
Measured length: 55.0,mm
